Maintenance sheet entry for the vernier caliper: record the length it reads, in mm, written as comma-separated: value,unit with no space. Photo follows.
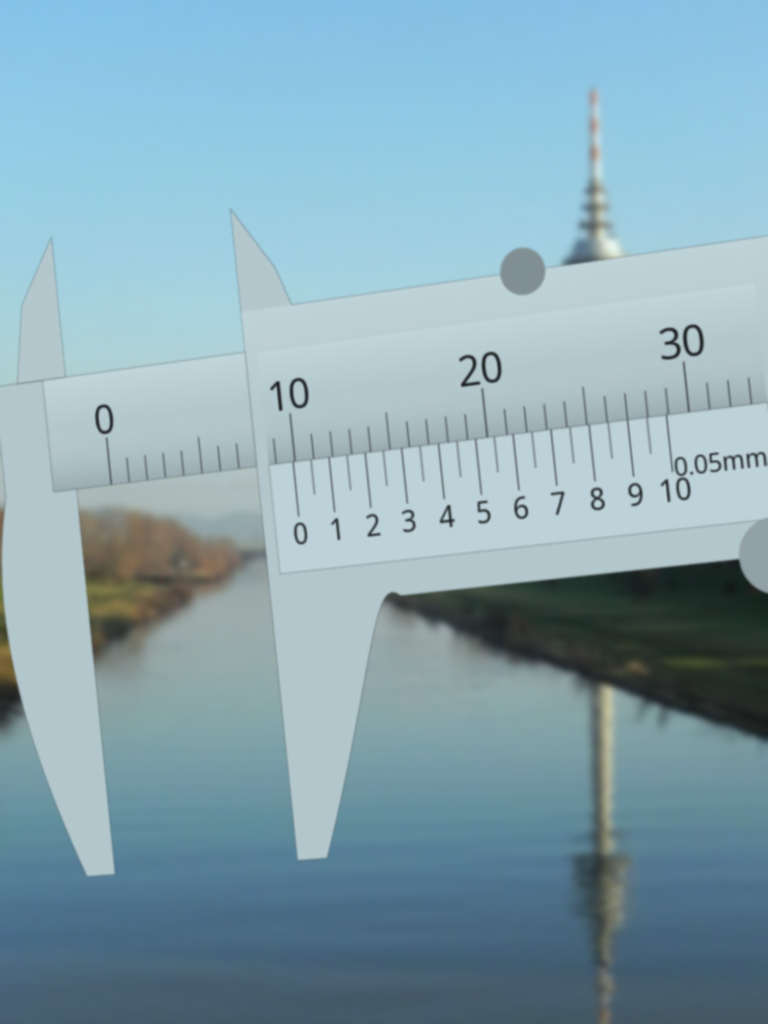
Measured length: 9.9,mm
